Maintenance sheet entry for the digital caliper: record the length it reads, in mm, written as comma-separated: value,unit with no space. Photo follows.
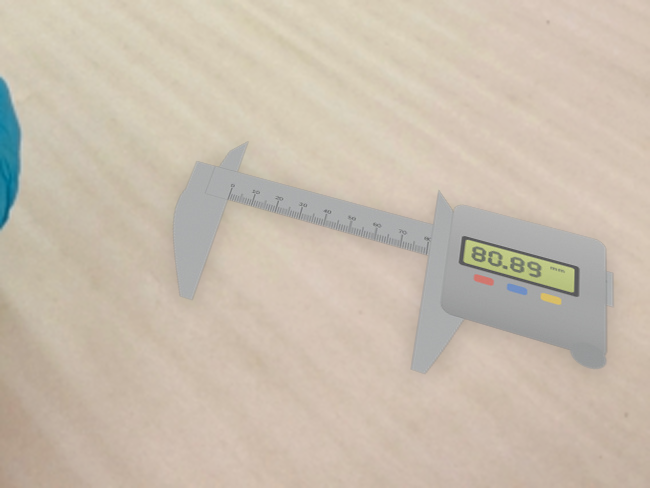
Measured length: 80.89,mm
